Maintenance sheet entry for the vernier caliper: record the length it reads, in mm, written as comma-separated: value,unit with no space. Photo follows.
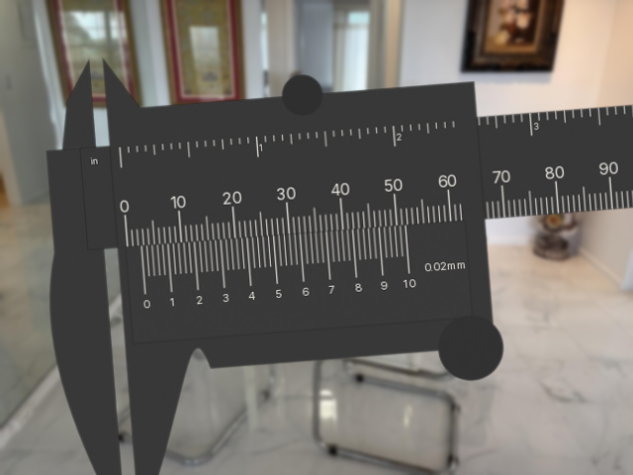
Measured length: 2.6,mm
